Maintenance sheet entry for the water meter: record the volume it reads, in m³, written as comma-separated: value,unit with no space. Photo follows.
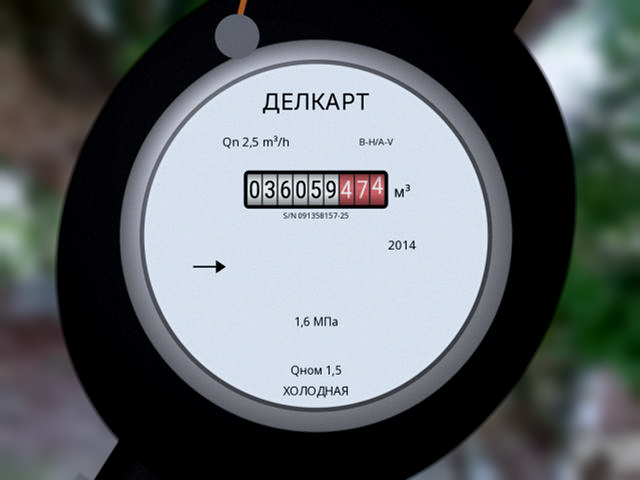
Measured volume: 36059.474,m³
